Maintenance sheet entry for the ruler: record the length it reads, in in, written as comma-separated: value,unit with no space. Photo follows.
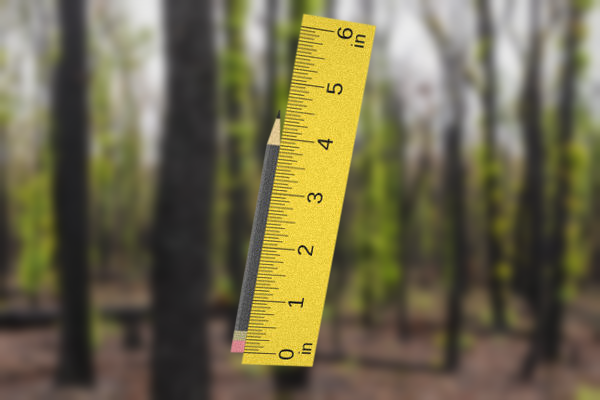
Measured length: 4.5,in
